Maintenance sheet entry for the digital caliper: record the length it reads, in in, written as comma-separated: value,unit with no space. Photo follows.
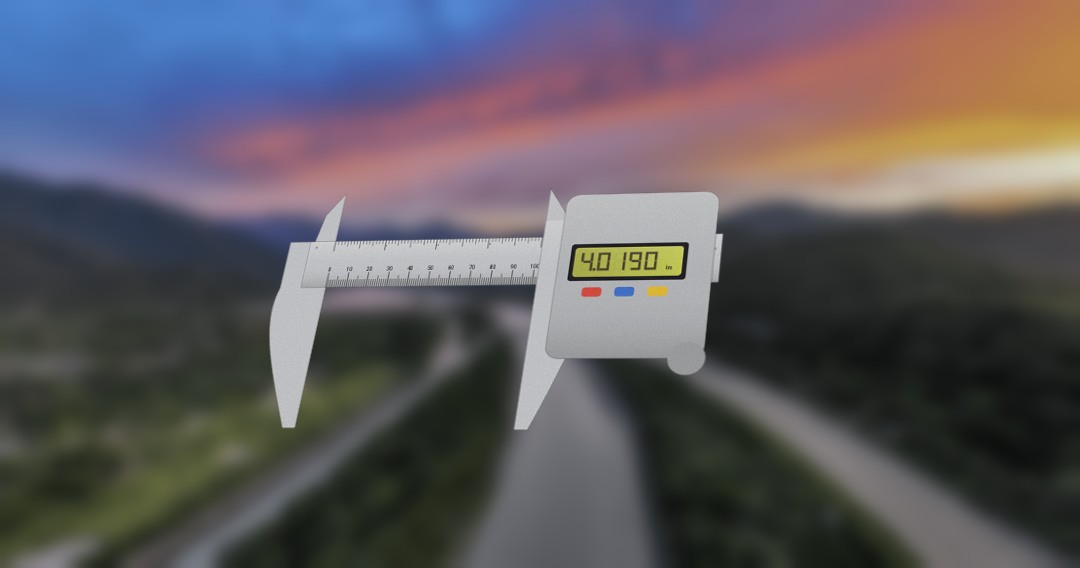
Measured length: 4.0190,in
